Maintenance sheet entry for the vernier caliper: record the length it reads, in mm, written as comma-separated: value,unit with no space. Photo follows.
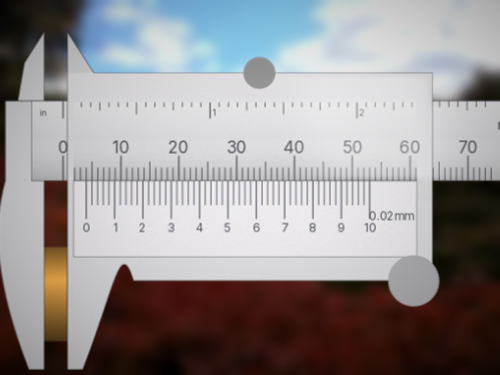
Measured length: 4.0,mm
